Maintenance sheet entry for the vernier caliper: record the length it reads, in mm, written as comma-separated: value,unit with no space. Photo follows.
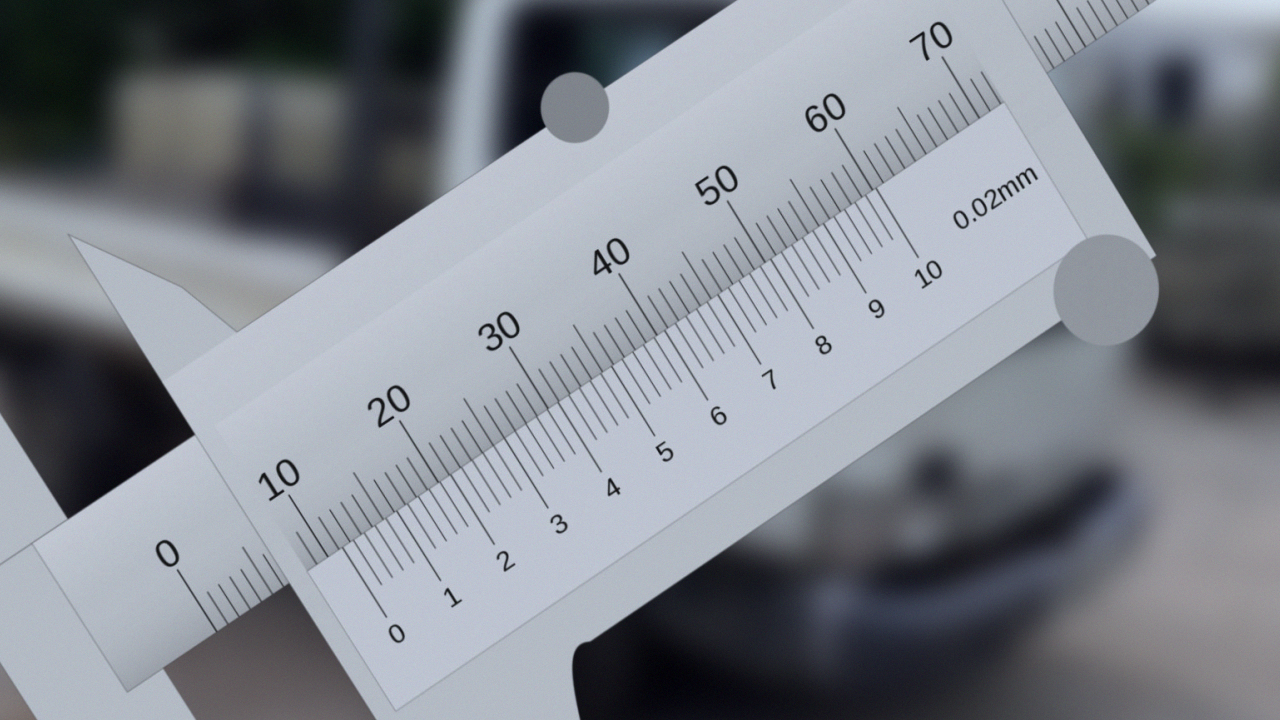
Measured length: 11.3,mm
